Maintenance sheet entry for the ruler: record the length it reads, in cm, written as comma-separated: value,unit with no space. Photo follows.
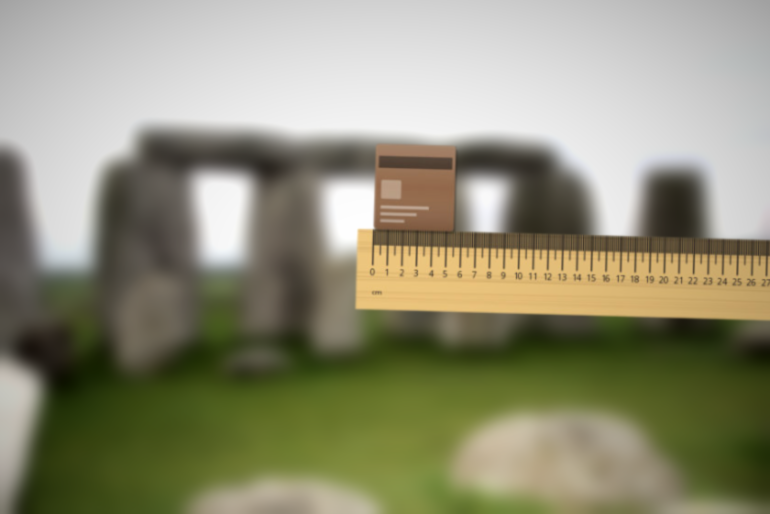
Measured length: 5.5,cm
